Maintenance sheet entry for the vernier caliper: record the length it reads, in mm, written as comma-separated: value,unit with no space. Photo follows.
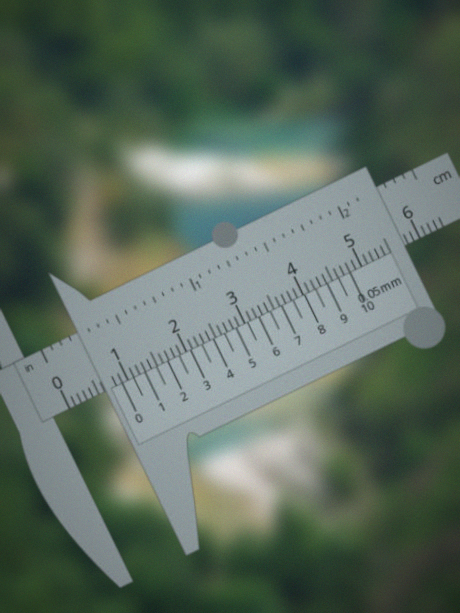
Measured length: 9.0,mm
